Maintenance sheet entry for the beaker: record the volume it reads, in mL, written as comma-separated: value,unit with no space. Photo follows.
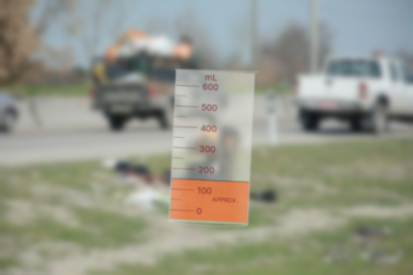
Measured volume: 150,mL
